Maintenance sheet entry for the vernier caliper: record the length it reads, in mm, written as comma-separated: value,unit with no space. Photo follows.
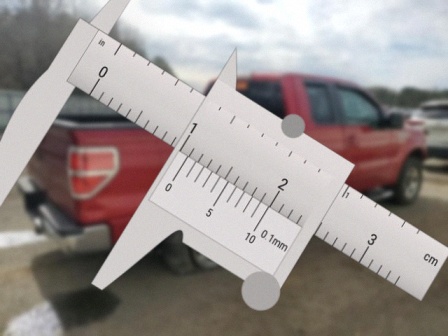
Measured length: 10.9,mm
